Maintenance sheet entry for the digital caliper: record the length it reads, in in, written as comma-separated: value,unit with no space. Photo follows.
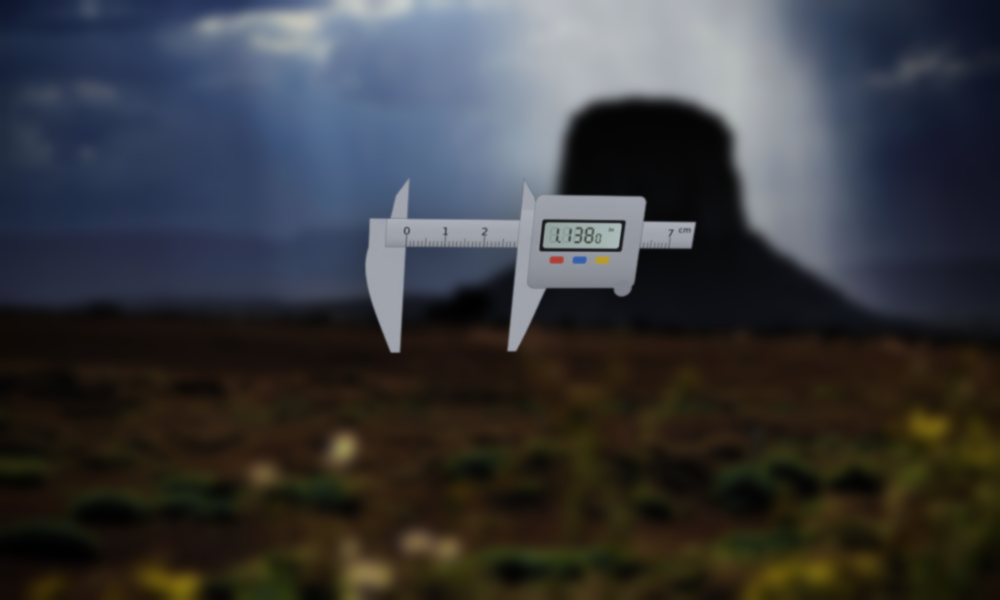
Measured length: 1.1380,in
